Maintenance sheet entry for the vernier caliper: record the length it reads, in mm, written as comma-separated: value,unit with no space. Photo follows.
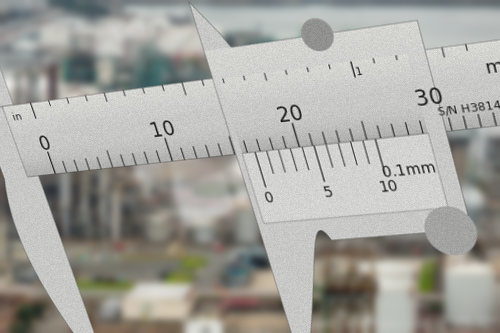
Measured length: 16.6,mm
